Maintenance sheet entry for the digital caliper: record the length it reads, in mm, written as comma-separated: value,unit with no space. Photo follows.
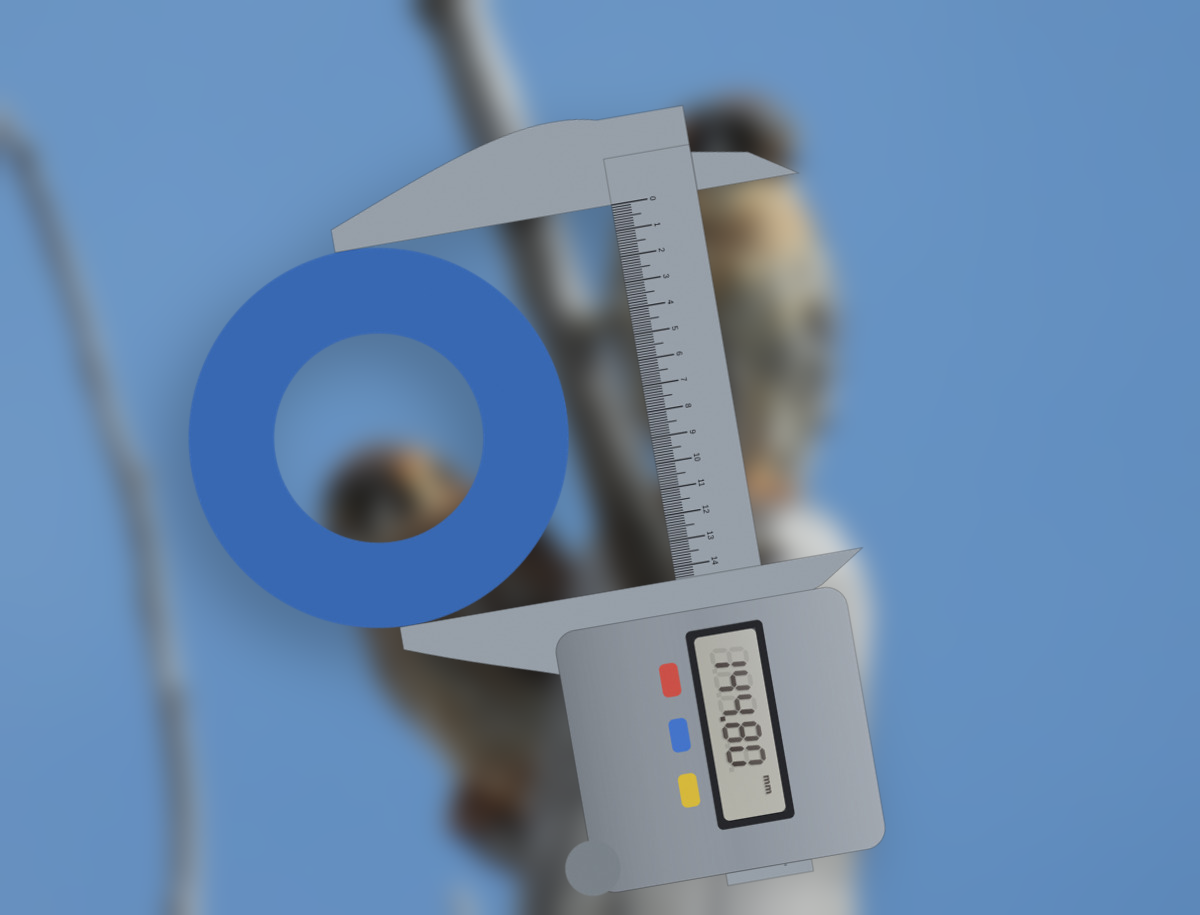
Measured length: 144.80,mm
